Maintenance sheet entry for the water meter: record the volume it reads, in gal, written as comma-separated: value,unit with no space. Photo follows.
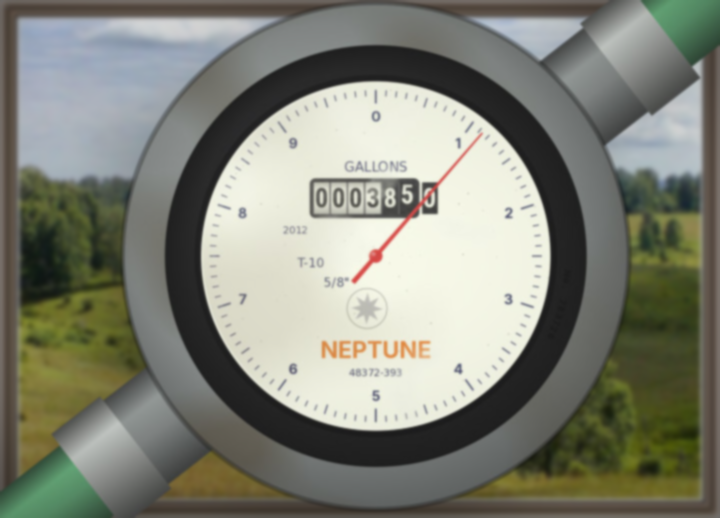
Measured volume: 3851.1,gal
